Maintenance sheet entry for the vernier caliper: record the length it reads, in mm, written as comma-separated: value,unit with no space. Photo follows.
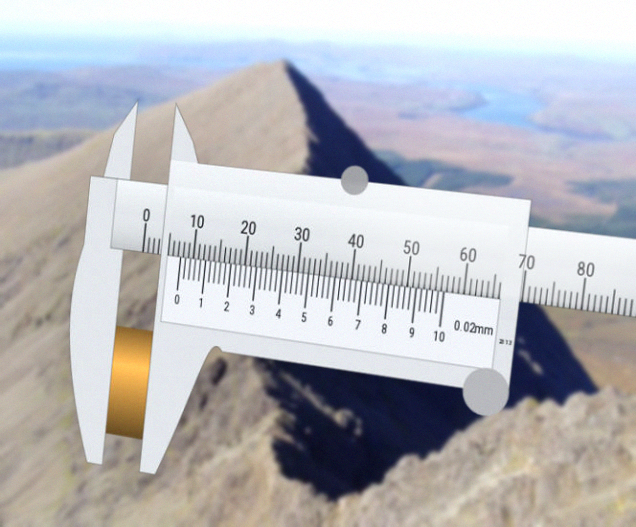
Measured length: 7.5,mm
